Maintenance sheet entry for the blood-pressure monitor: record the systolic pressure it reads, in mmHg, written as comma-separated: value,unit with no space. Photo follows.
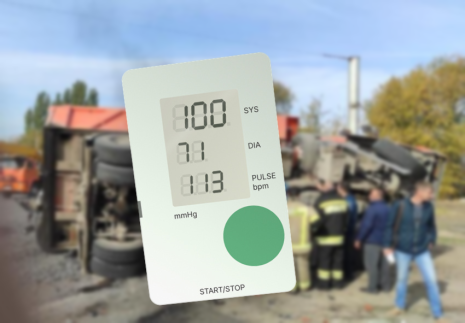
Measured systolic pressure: 100,mmHg
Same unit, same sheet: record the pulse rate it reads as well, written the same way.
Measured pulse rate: 113,bpm
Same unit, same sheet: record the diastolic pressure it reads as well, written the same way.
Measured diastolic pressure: 71,mmHg
